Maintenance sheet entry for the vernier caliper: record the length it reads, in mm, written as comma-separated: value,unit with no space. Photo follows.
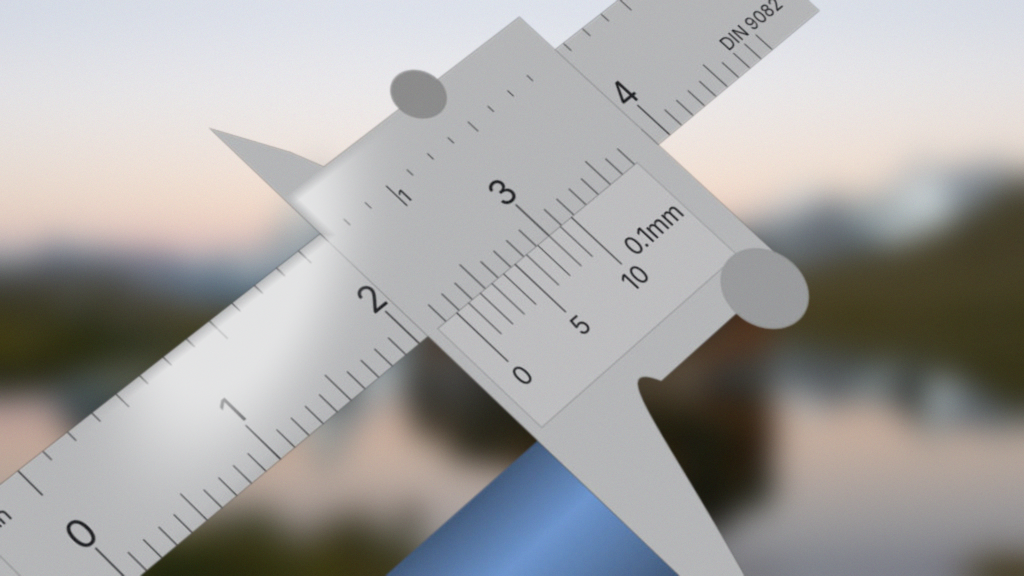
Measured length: 22.8,mm
